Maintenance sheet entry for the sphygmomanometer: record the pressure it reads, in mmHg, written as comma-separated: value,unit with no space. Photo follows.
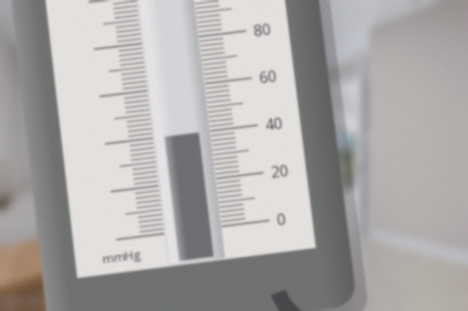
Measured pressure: 40,mmHg
